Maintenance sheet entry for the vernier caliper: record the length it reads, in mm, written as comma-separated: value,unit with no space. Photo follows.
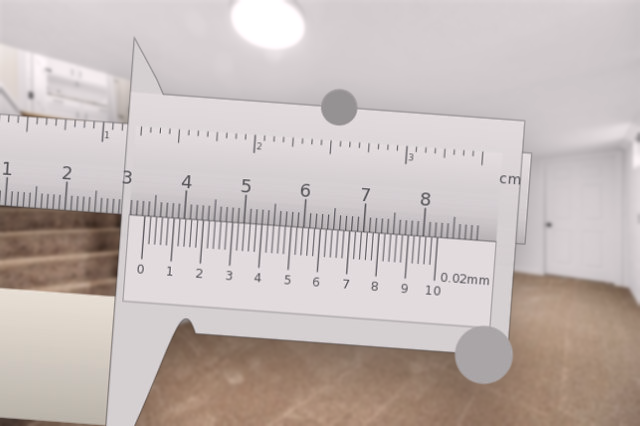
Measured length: 33.4,mm
